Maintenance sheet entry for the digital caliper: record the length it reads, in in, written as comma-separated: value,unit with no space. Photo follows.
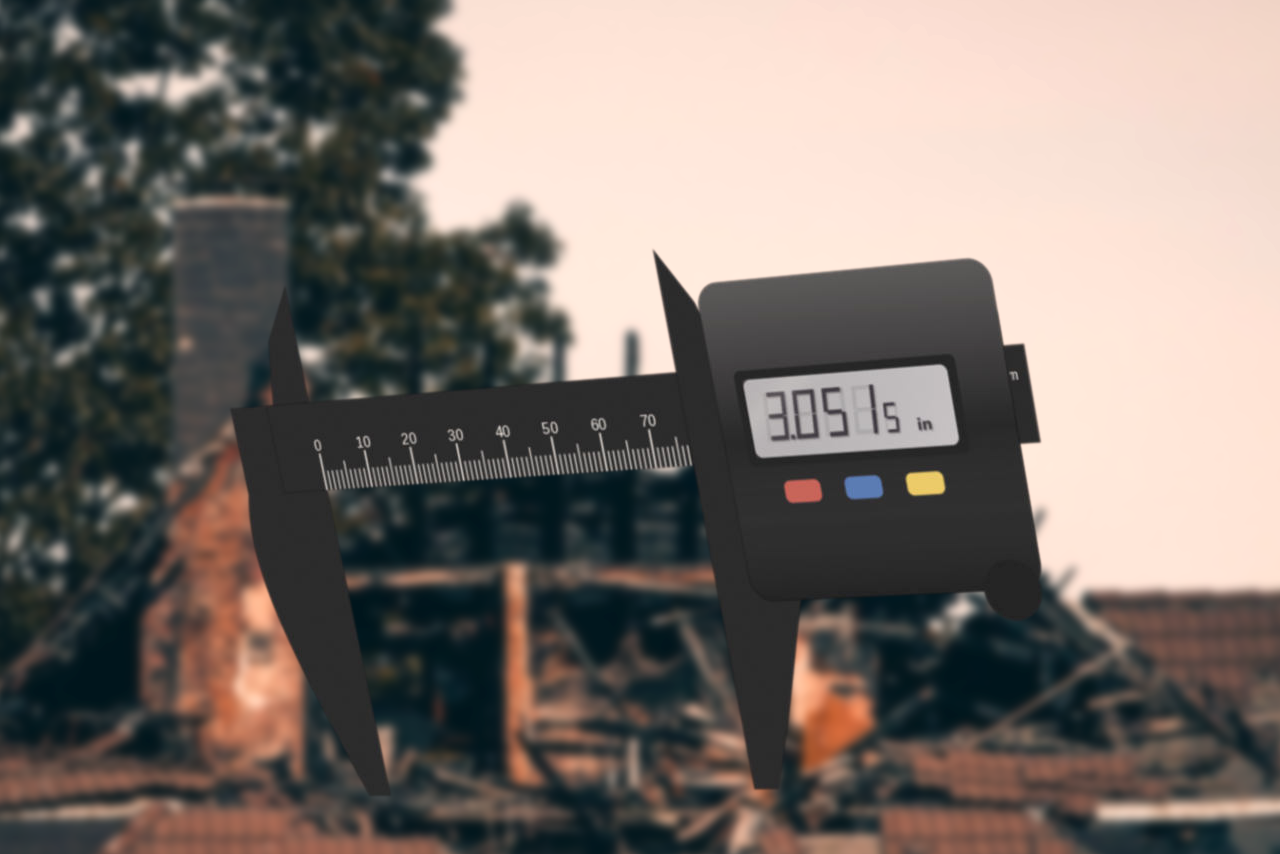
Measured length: 3.0515,in
